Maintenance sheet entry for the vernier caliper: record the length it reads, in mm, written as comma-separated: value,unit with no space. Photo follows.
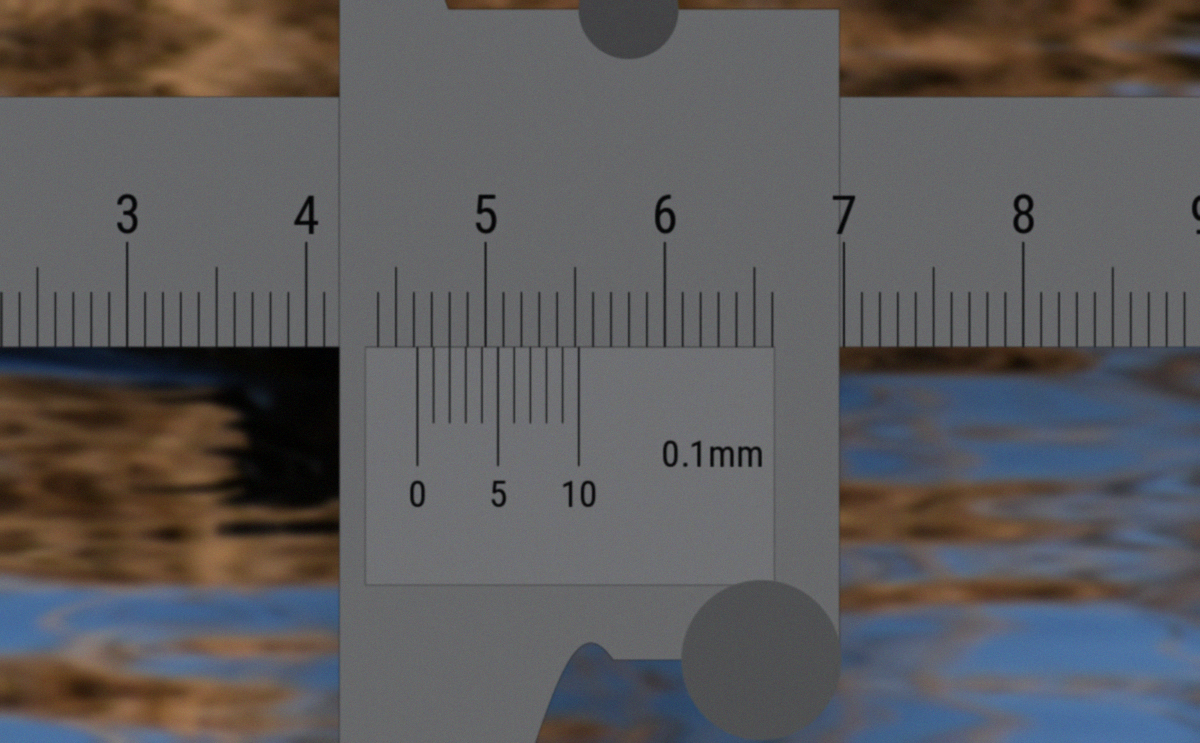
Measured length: 46.2,mm
